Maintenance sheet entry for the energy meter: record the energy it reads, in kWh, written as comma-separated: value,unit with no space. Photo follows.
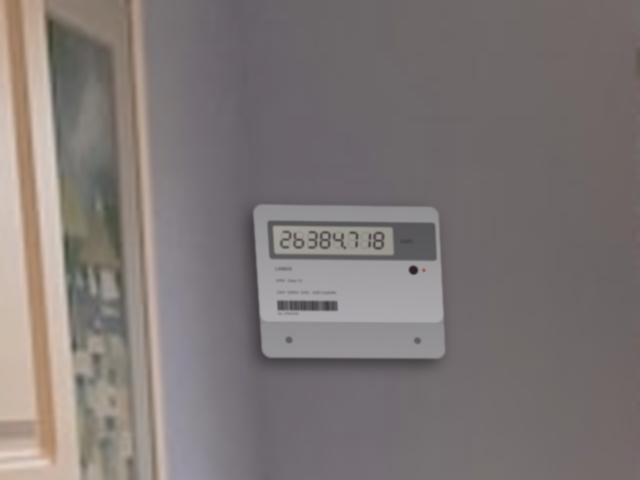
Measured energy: 26384.718,kWh
